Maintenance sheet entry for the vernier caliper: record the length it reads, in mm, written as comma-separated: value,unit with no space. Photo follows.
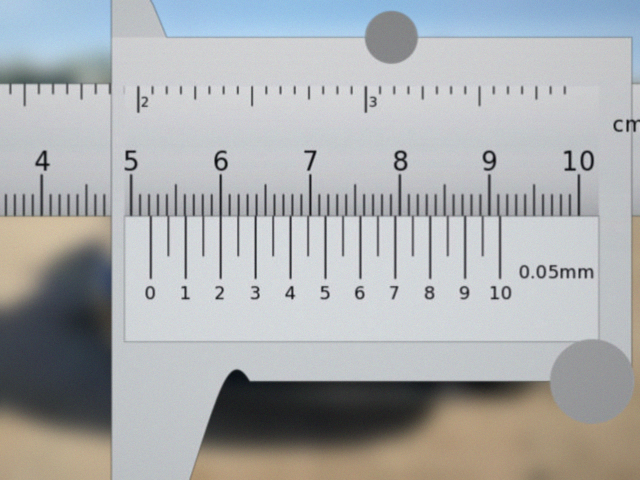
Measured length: 52.2,mm
